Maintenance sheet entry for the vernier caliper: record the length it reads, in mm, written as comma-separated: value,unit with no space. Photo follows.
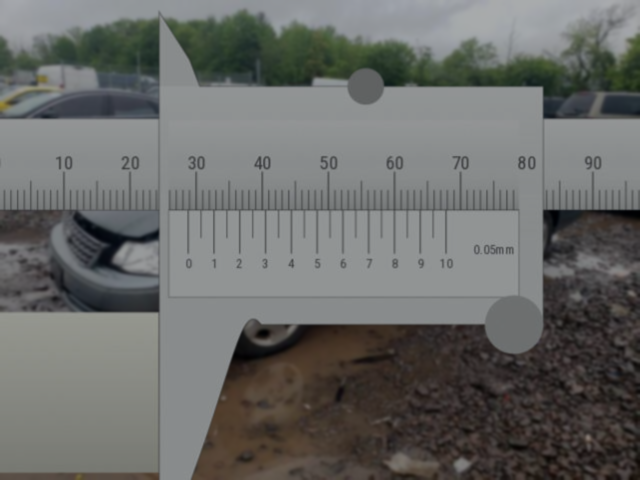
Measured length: 28.8,mm
